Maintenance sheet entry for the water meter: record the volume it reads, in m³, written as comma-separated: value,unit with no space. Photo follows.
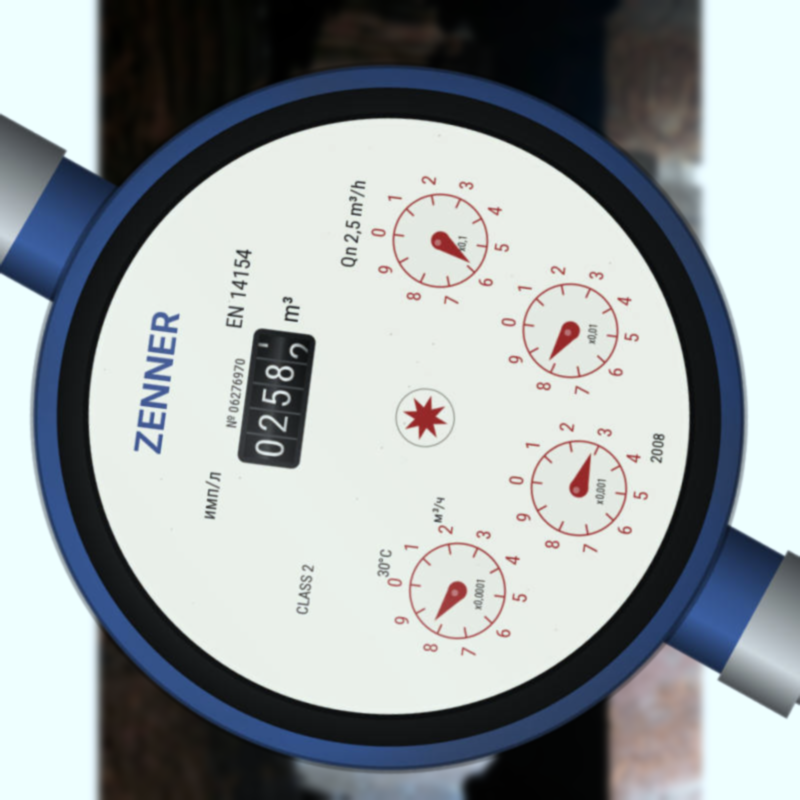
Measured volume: 2581.5828,m³
